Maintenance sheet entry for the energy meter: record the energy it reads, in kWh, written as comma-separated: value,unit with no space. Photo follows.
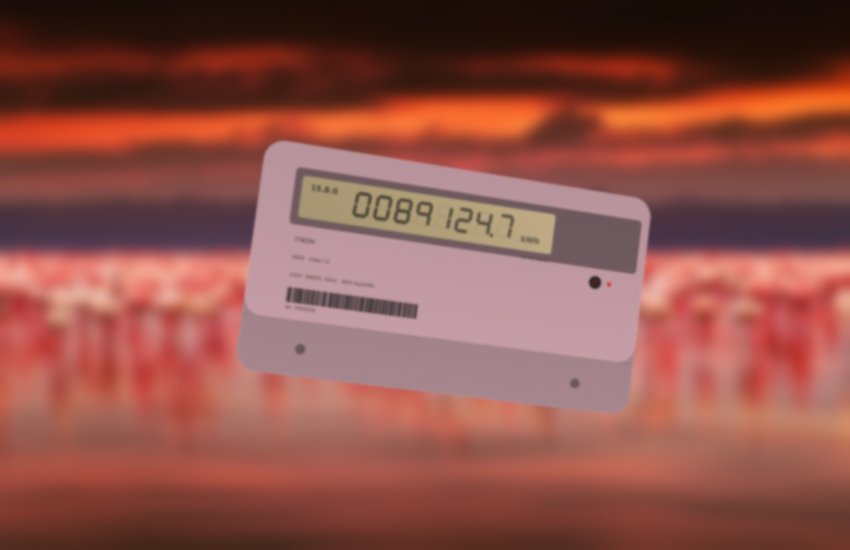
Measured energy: 89124.7,kWh
